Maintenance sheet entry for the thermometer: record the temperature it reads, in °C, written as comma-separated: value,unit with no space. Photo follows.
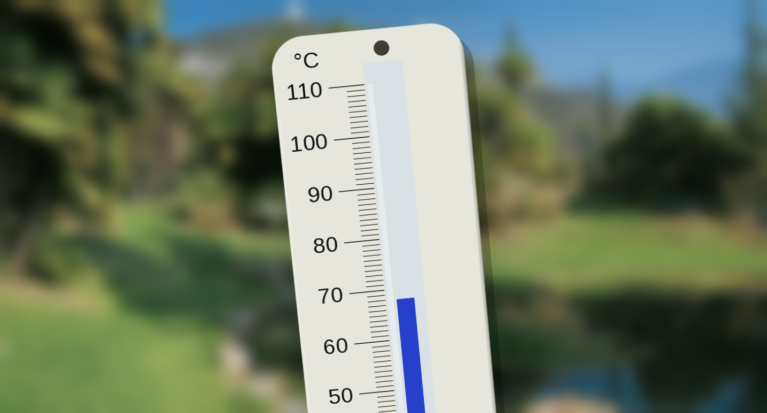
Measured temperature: 68,°C
